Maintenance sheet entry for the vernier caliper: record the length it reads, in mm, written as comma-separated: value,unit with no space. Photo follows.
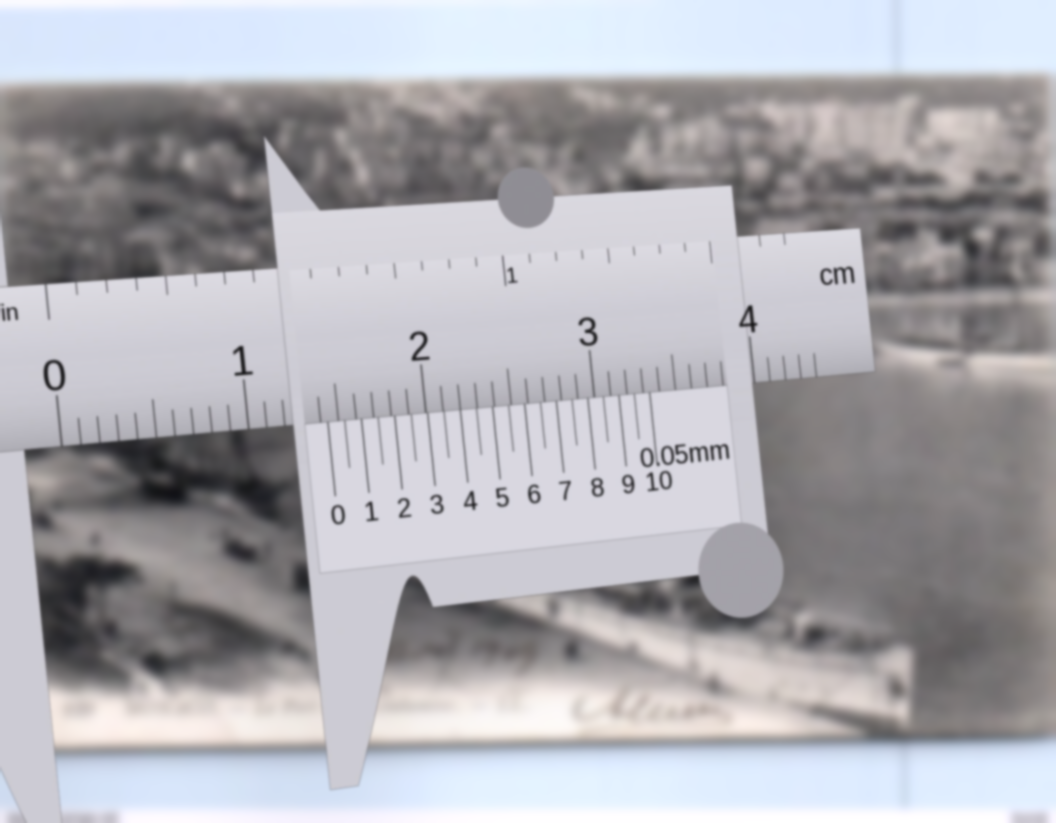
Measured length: 14.4,mm
